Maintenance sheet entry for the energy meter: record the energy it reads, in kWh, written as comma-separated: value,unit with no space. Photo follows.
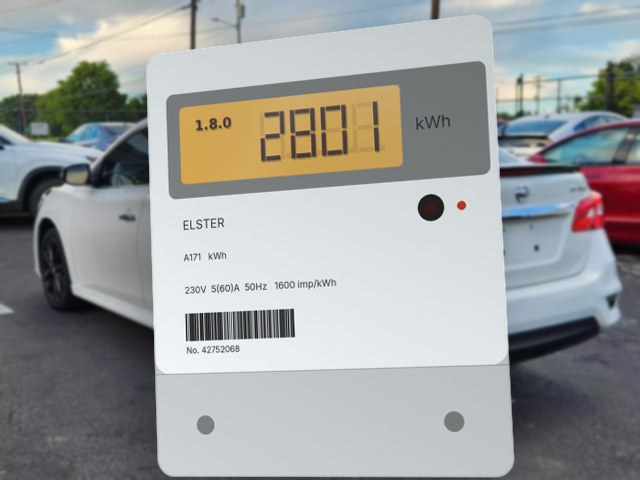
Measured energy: 2801,kWh
